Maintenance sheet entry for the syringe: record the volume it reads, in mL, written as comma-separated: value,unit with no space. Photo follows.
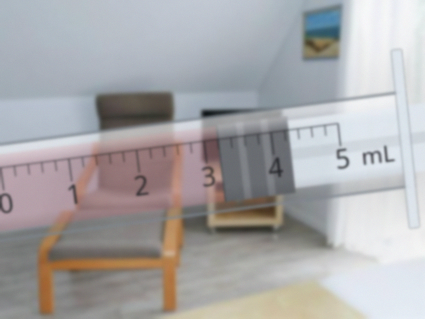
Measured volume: 3.2,mL
